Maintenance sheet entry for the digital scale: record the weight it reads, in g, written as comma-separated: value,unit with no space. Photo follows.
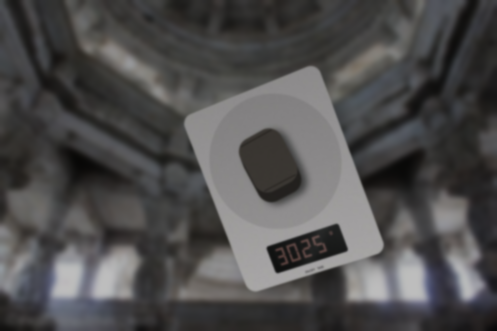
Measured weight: 3025,g
